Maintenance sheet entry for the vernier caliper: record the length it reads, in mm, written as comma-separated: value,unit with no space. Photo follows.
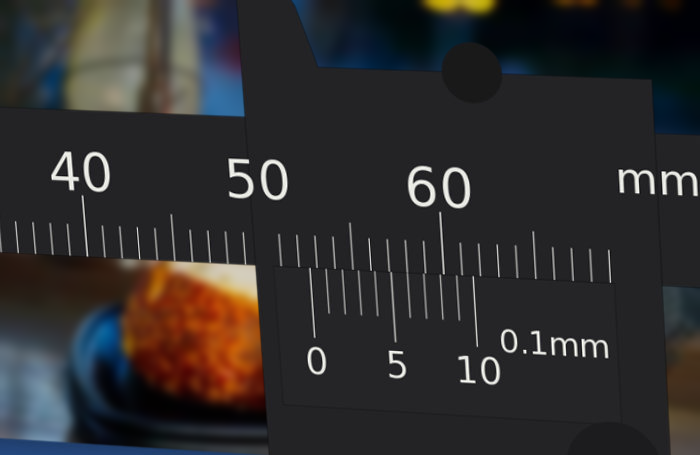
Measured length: 52.6,mm
